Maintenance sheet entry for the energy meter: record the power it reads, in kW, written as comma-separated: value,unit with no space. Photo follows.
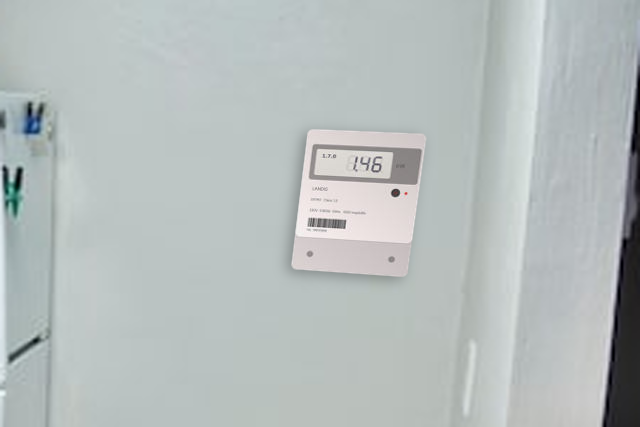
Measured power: 1.46,kW
